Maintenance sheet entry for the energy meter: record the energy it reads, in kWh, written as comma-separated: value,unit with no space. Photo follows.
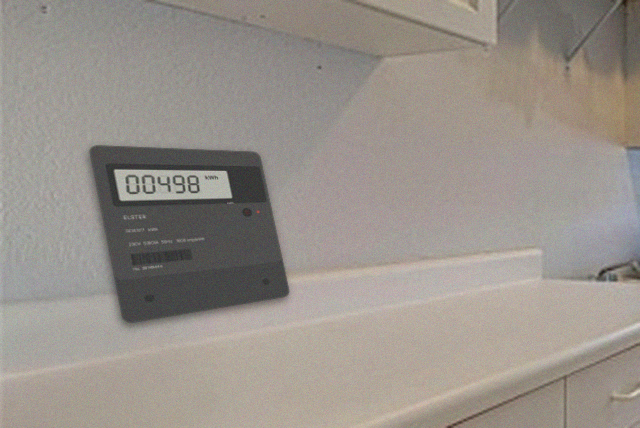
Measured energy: 498,kWh
